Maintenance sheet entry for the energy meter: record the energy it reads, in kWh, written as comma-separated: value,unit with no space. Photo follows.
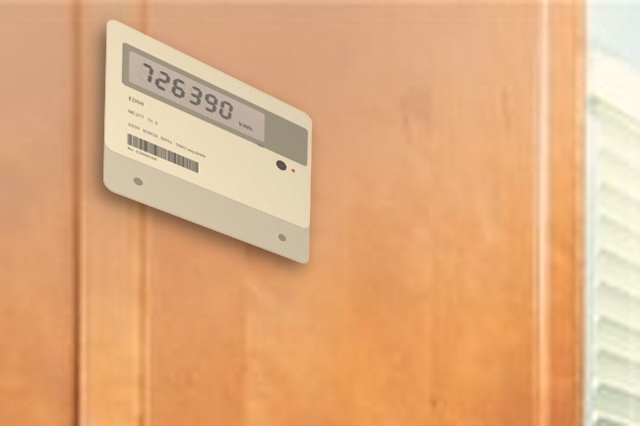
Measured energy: 726390,kWh
